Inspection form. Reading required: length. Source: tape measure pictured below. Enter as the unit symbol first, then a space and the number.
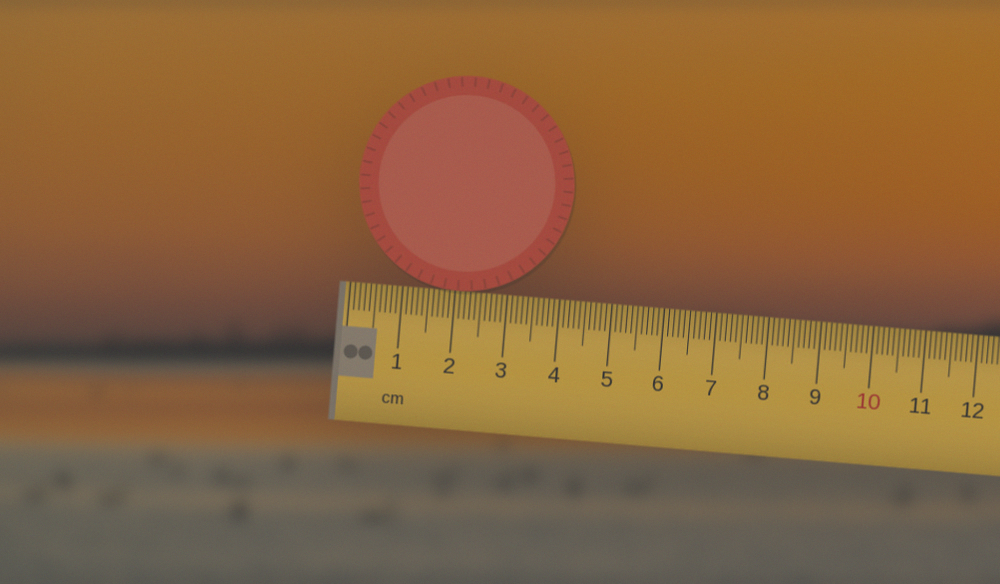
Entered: cm 4.1
